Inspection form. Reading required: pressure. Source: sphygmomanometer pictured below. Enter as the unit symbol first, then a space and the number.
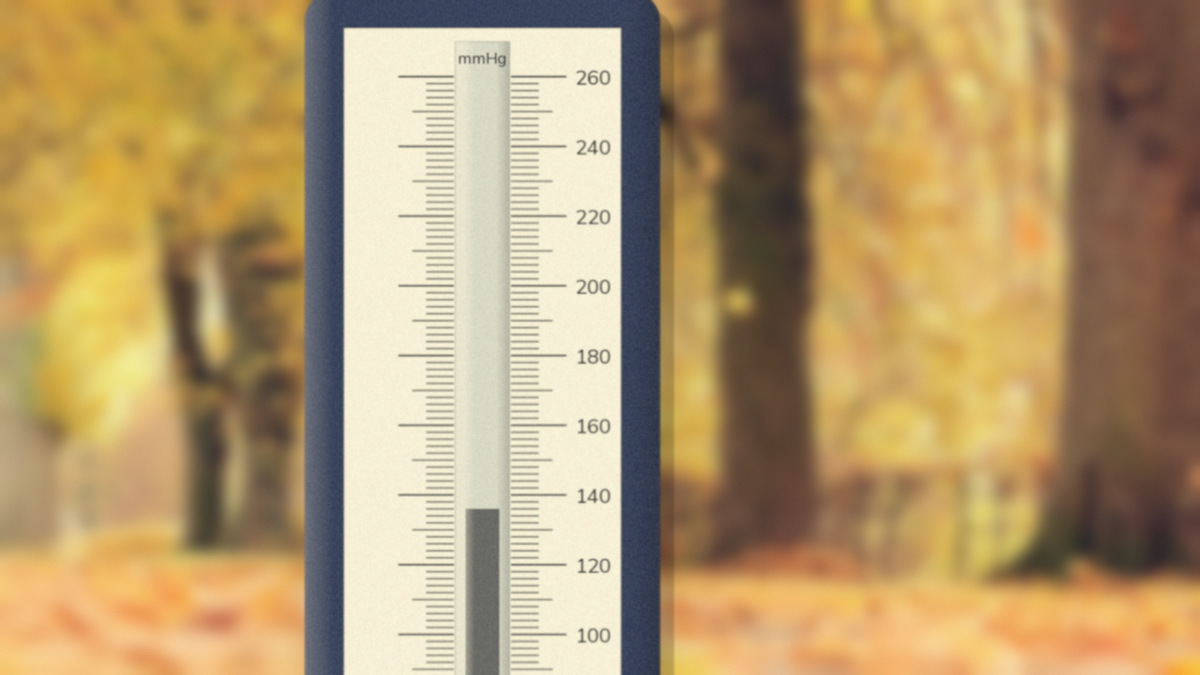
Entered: mmHg 136
